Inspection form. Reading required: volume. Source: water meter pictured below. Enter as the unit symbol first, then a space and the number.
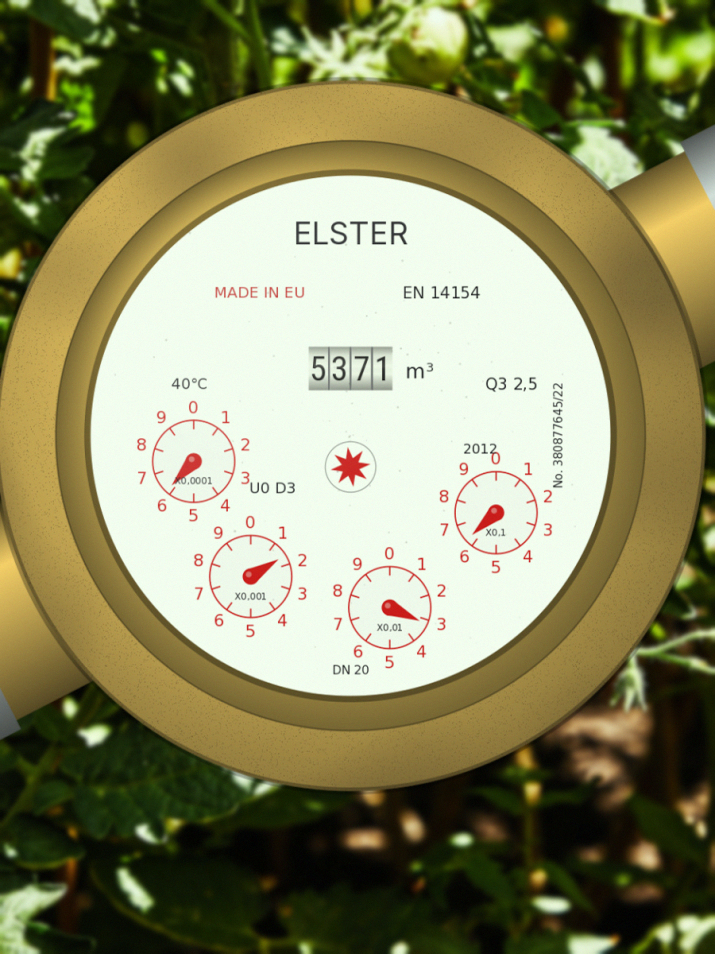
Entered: m³ 5371.6316
